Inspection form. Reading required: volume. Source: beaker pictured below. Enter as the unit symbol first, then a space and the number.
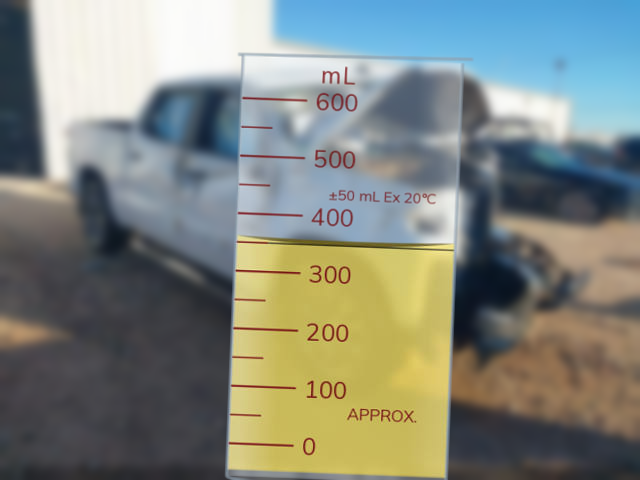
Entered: mL 350
